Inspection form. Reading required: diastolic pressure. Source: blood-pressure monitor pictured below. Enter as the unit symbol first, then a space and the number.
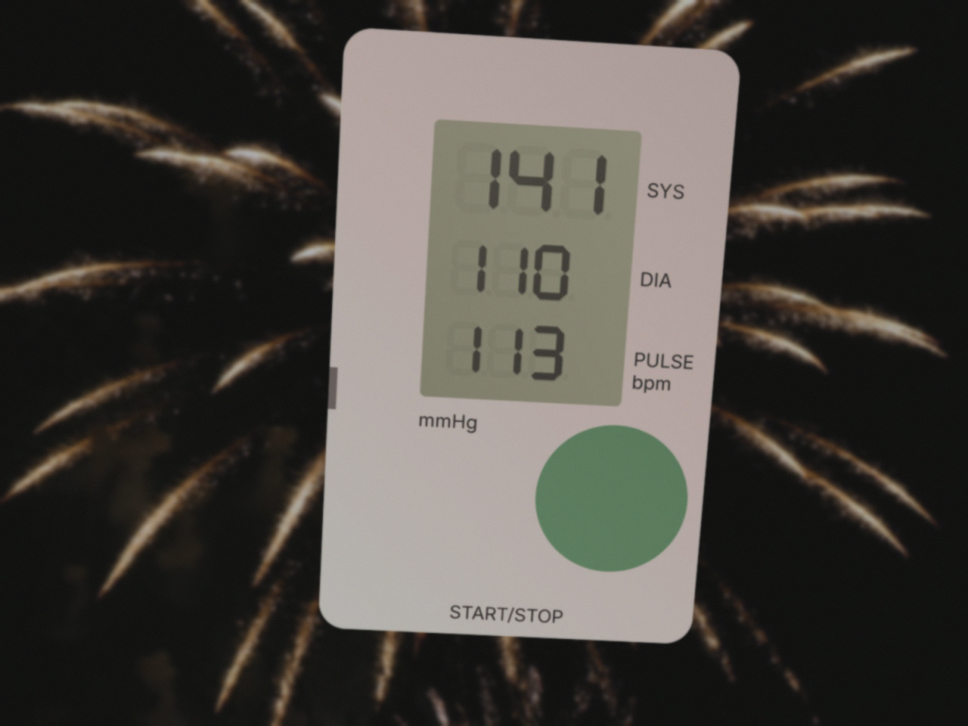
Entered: mmHg 110
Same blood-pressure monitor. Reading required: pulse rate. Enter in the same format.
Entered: bpm 113
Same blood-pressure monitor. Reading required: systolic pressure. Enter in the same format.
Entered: mmHg 141
